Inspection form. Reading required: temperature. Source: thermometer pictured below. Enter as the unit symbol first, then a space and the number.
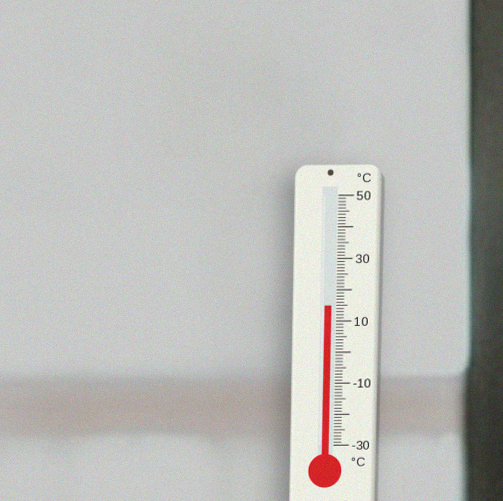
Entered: °C 15
